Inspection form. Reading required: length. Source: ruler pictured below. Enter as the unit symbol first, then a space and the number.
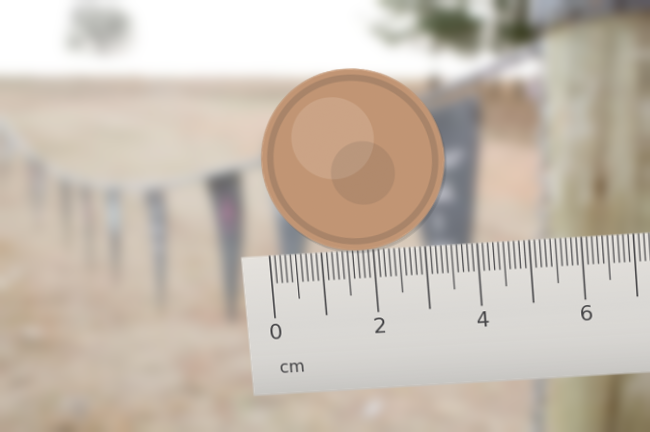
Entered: cm 3.5
